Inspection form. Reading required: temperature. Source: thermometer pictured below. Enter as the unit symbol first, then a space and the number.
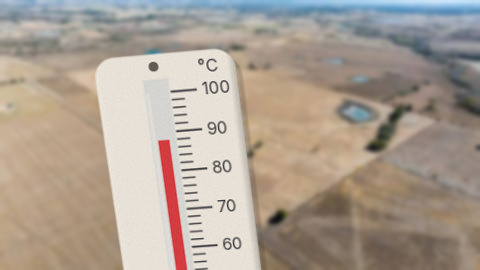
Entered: °C 88
